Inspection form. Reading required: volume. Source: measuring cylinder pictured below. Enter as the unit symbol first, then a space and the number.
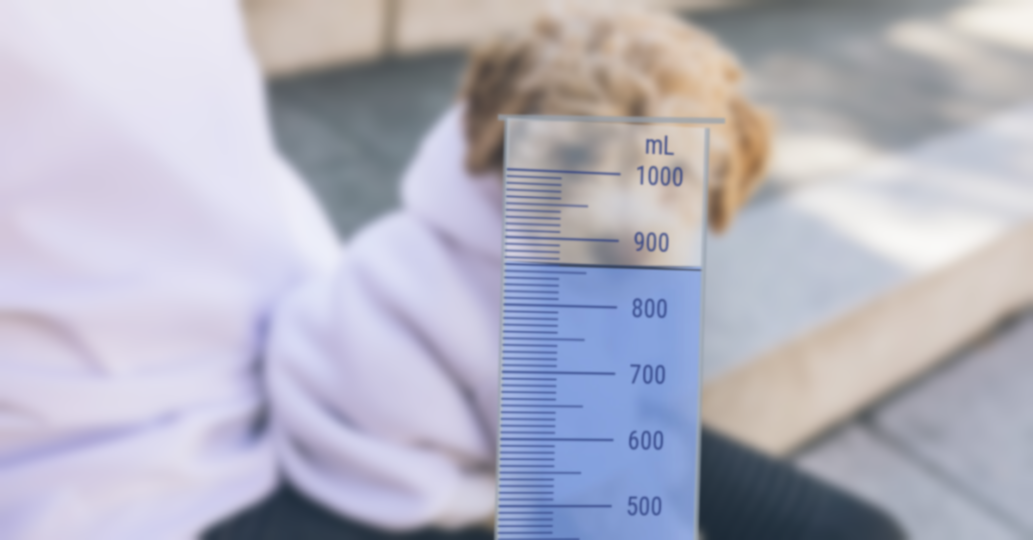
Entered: mL 860
